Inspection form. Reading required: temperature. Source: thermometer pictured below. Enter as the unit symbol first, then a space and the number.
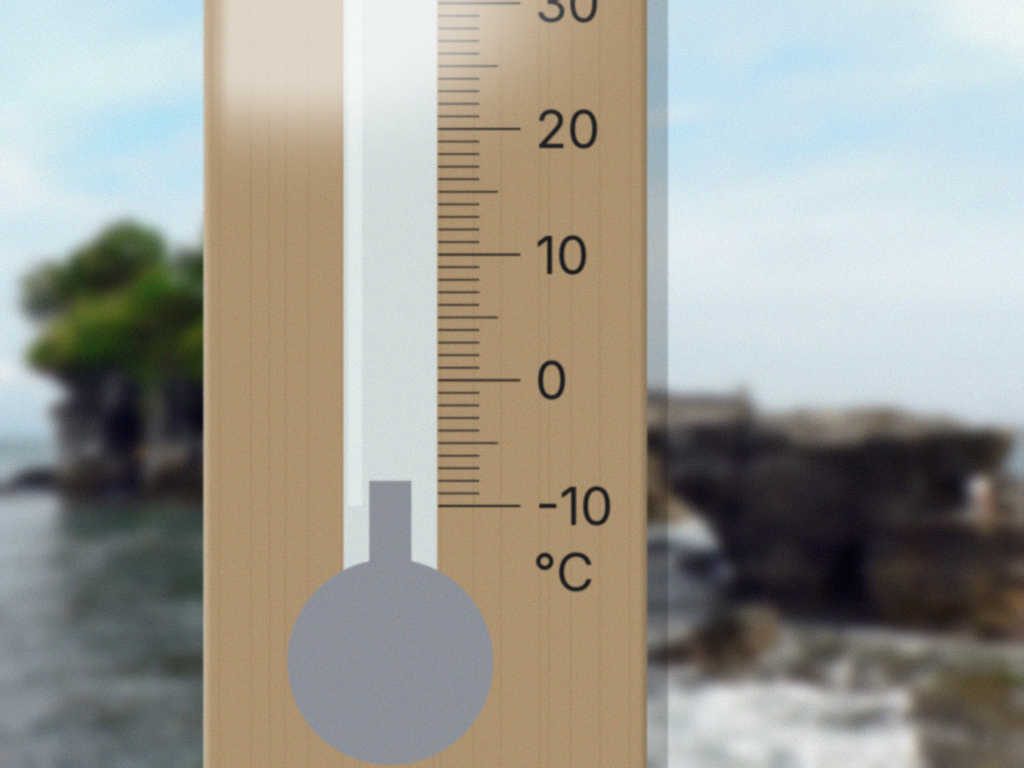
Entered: °C -8
